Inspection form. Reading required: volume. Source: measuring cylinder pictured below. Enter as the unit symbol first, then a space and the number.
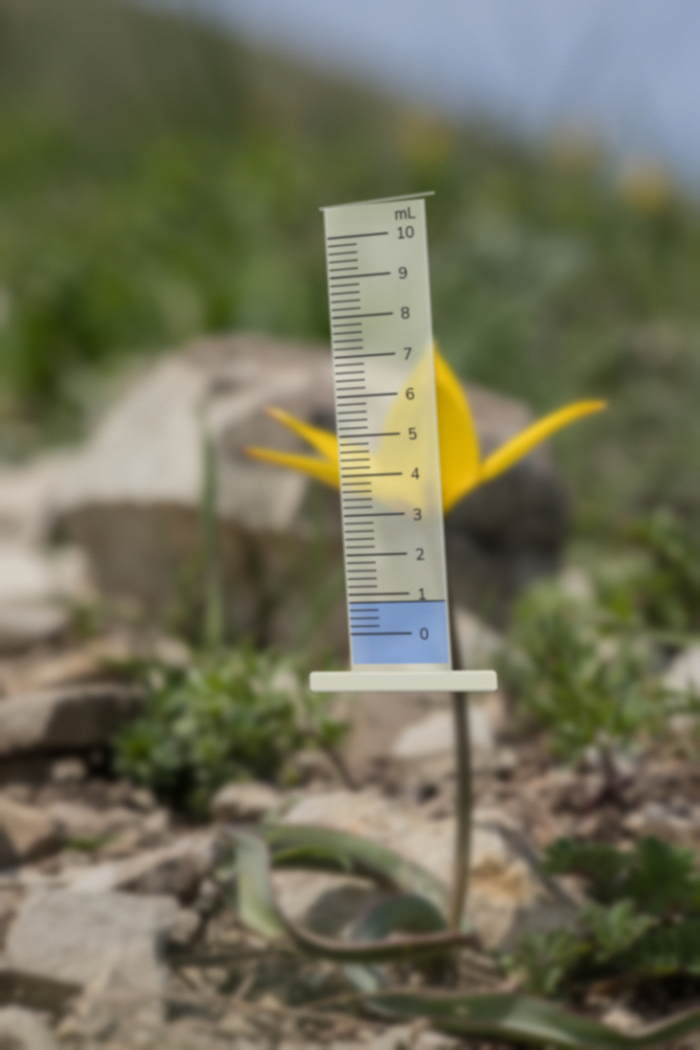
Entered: mL 0.8
